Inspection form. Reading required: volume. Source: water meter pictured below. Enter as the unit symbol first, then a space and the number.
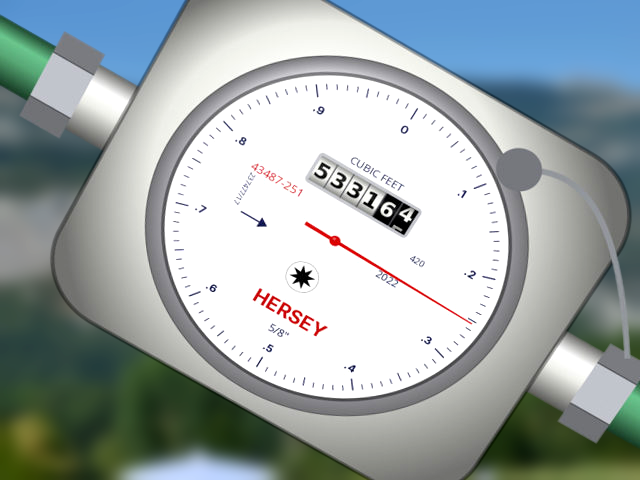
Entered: ft³ 533164.25
